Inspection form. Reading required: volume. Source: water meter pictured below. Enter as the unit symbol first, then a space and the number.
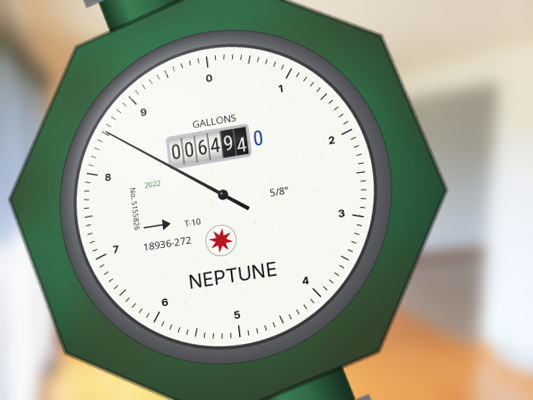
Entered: gal 64938.5
